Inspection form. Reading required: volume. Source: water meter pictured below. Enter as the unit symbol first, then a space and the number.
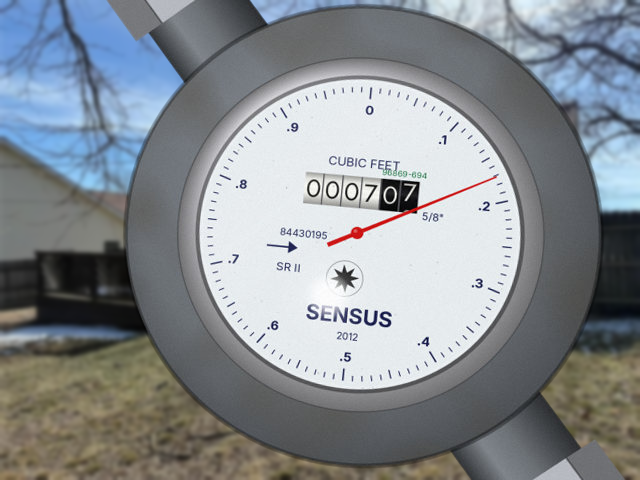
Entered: ft³ 707.17
